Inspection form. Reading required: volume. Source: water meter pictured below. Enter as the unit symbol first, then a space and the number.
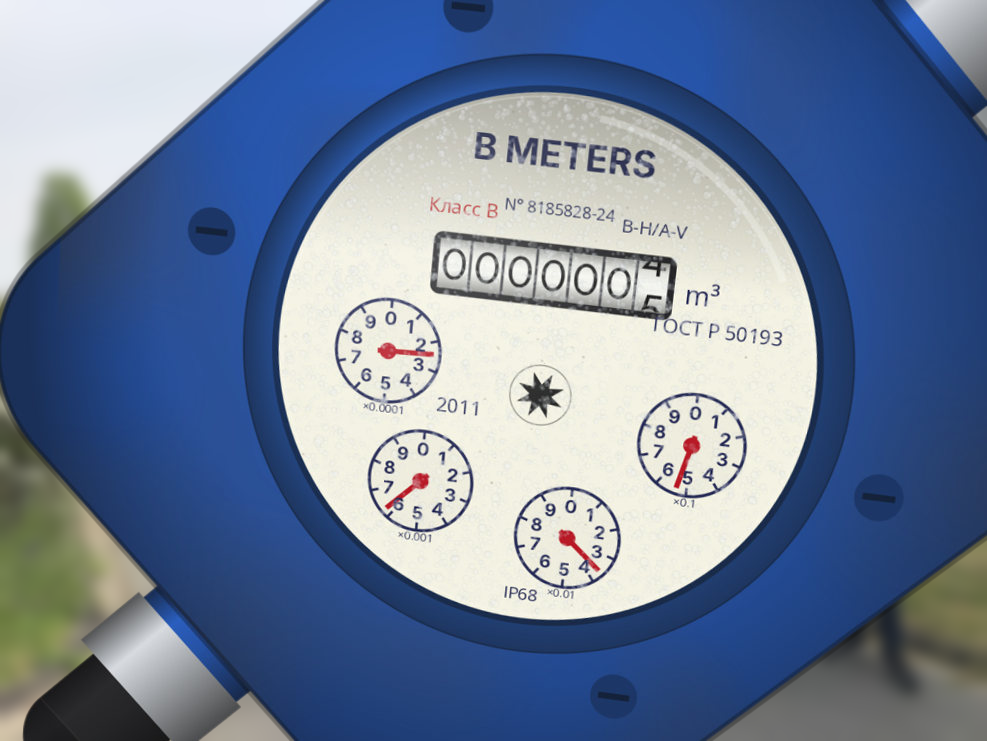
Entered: m³ 4.5362
